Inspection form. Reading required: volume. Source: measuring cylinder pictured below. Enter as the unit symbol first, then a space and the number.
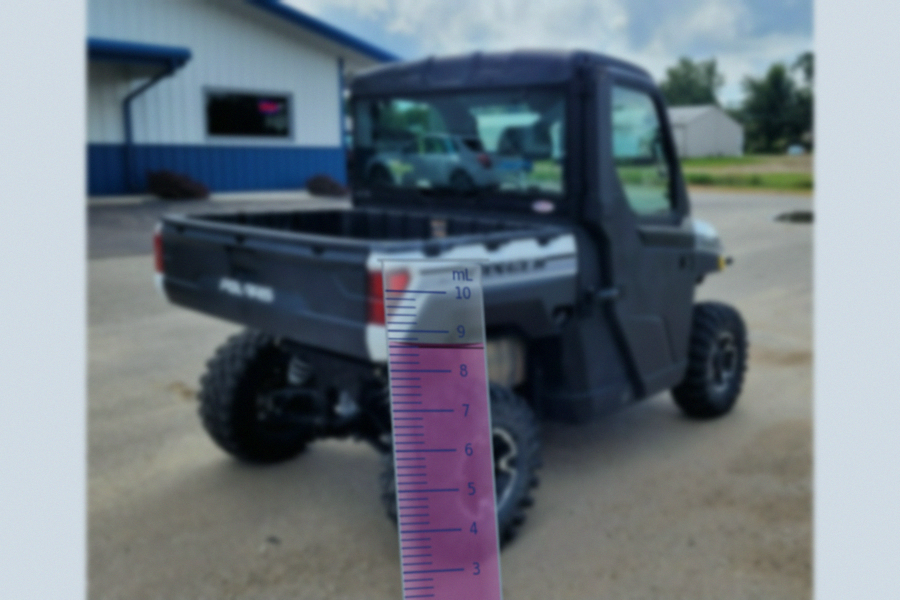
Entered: mL 8.6
